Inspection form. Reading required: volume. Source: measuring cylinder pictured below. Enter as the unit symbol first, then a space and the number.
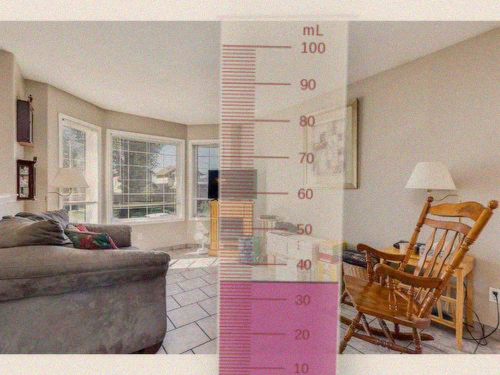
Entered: mL 35
